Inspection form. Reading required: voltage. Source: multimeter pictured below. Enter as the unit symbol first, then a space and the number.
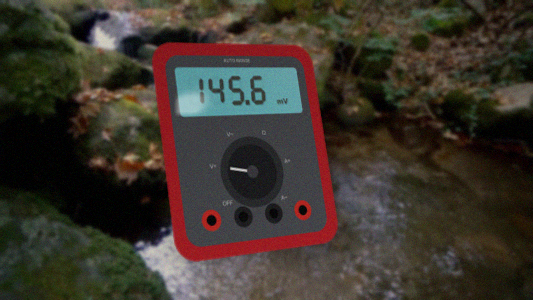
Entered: mV 145.6
